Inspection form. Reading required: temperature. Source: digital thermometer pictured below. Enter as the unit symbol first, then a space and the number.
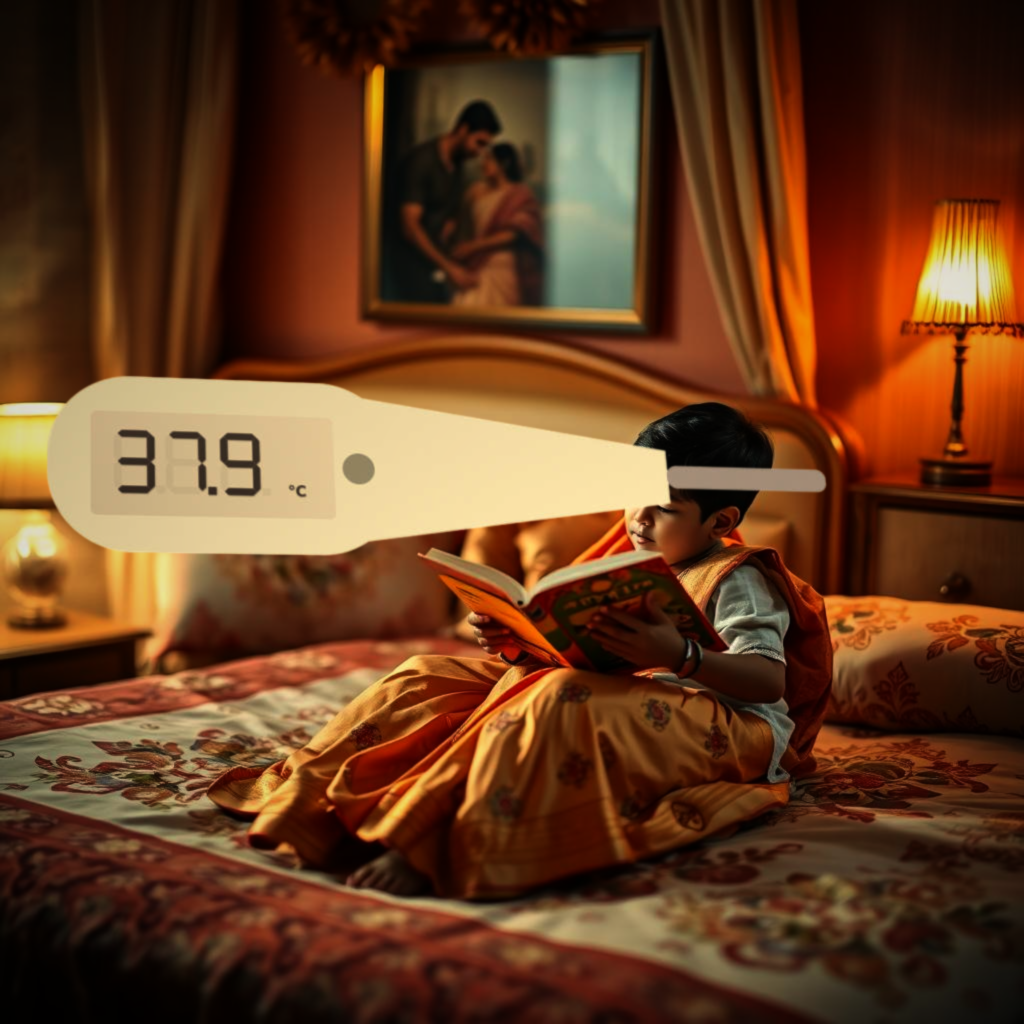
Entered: °C 37.9
